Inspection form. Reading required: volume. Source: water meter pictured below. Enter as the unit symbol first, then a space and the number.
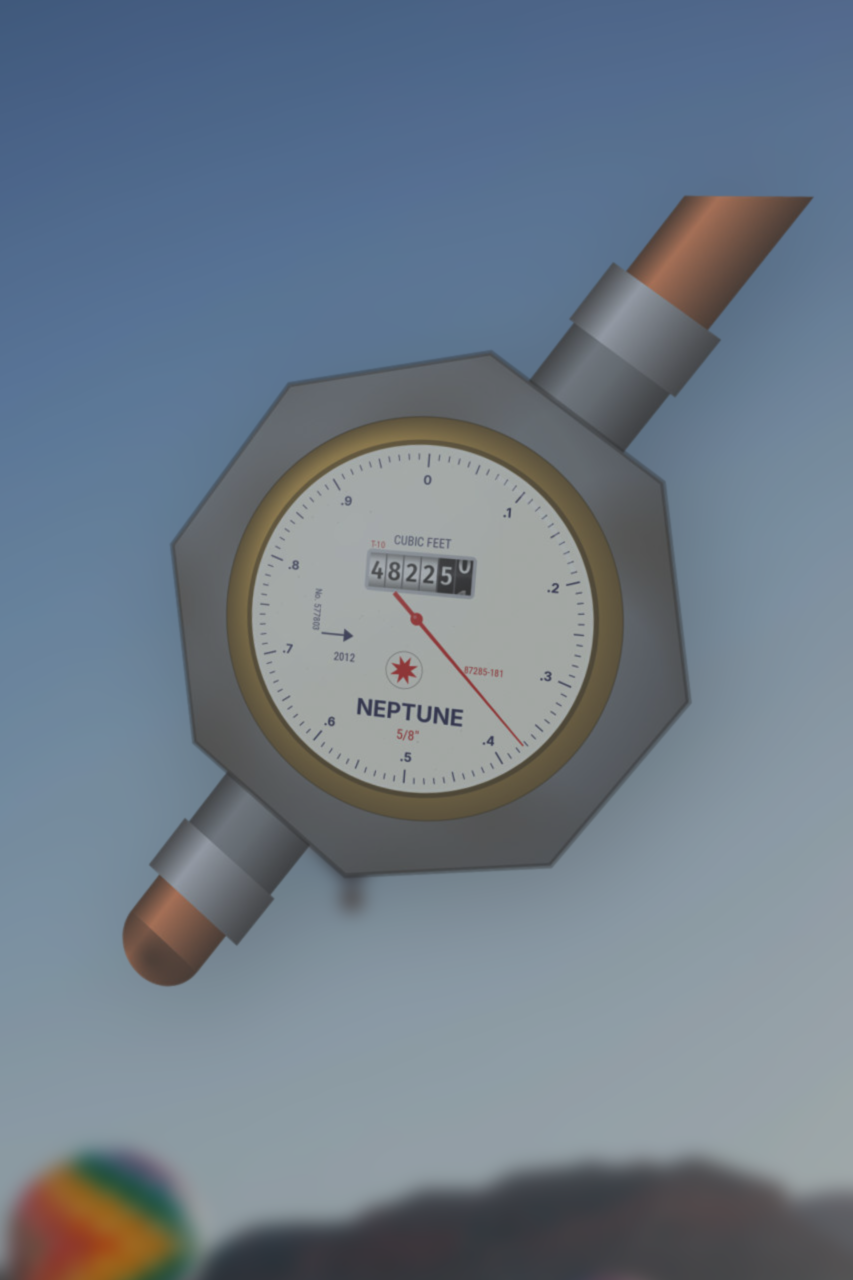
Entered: ft³ 482250.37
